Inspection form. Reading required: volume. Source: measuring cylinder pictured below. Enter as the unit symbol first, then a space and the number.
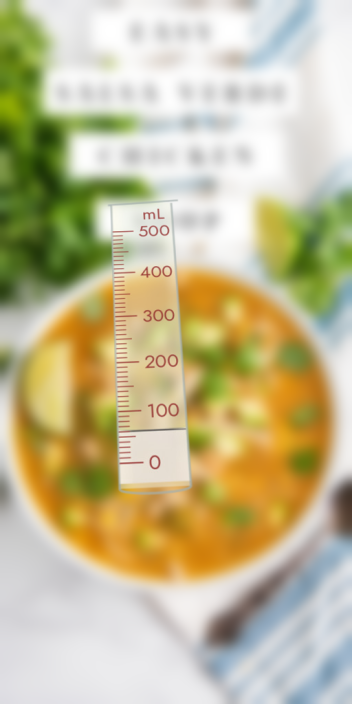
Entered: mL 60
